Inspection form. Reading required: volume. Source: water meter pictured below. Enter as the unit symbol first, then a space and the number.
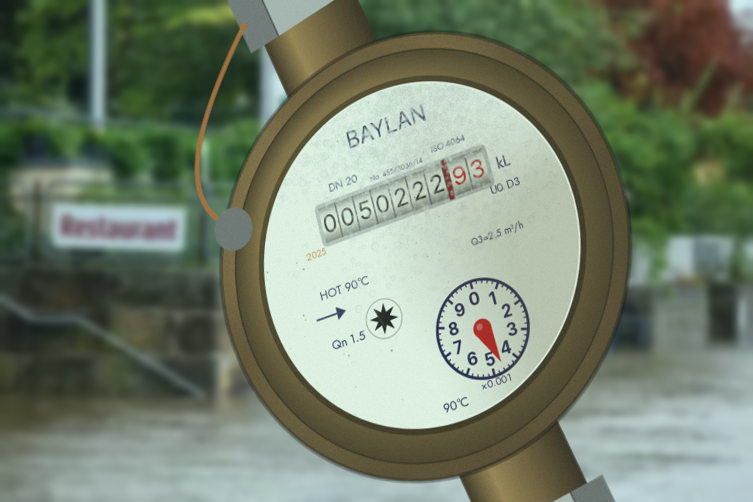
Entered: kL 50222.934
